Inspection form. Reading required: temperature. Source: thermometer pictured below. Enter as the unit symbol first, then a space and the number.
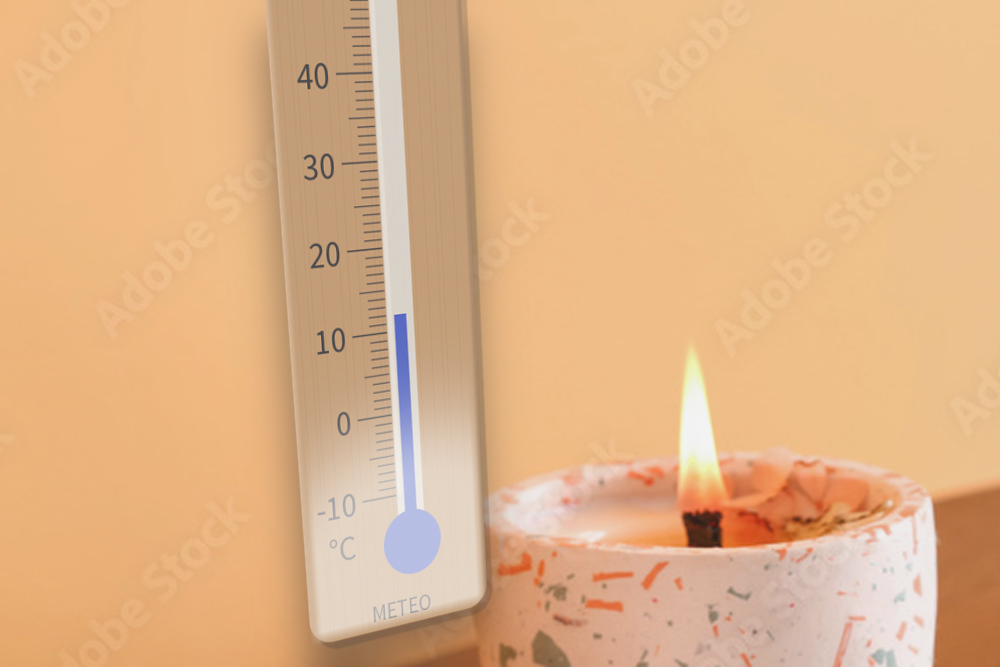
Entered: °C 12
